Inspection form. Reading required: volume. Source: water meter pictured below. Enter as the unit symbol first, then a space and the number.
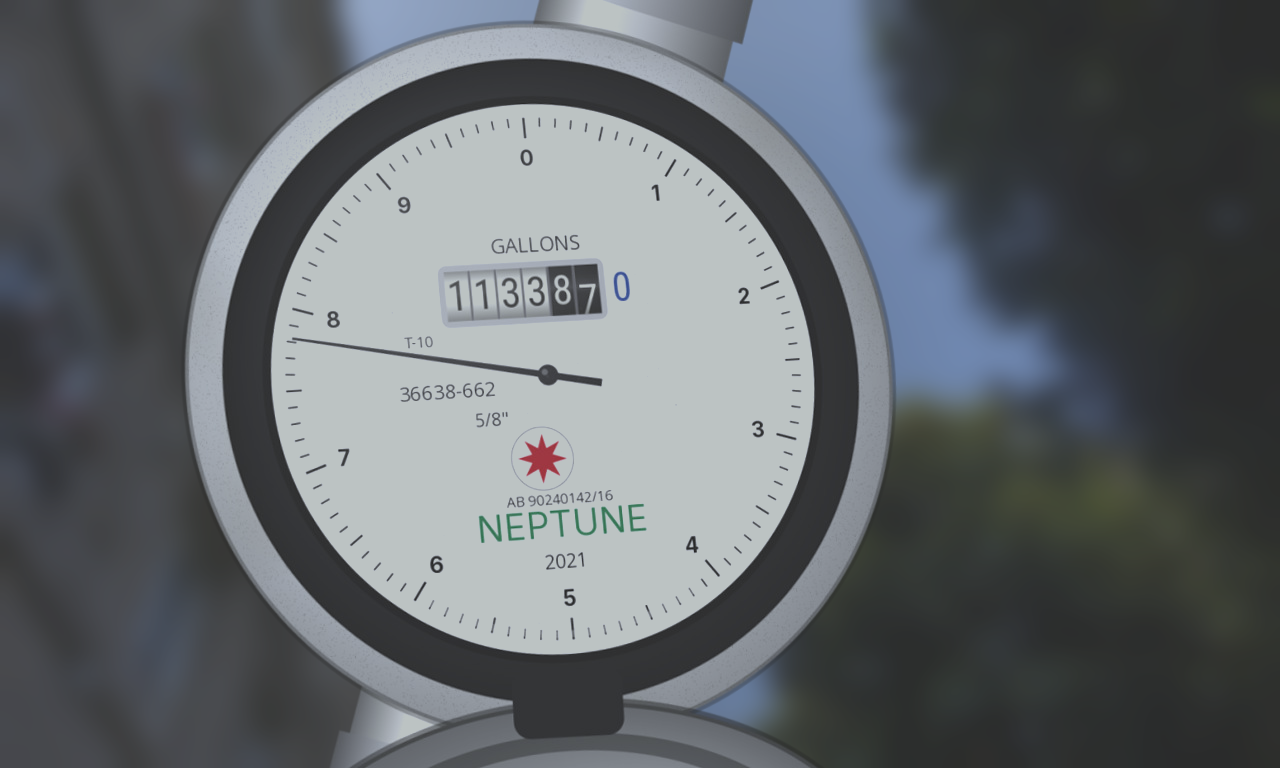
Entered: gal 1133867.8
